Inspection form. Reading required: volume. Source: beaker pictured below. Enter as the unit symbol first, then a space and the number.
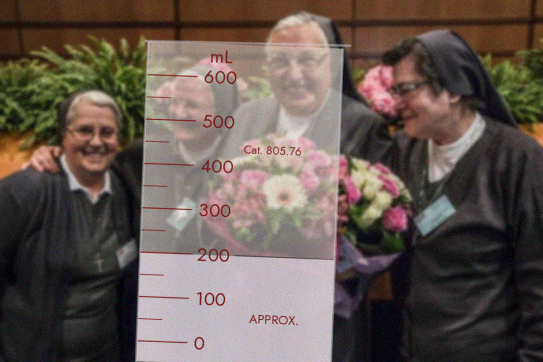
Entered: mL 200
